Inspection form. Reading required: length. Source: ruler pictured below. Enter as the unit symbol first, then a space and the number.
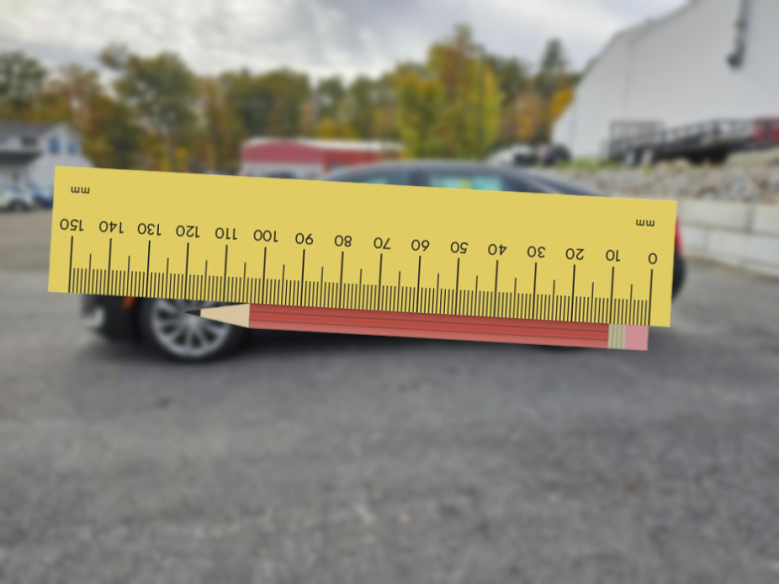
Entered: mm 120
